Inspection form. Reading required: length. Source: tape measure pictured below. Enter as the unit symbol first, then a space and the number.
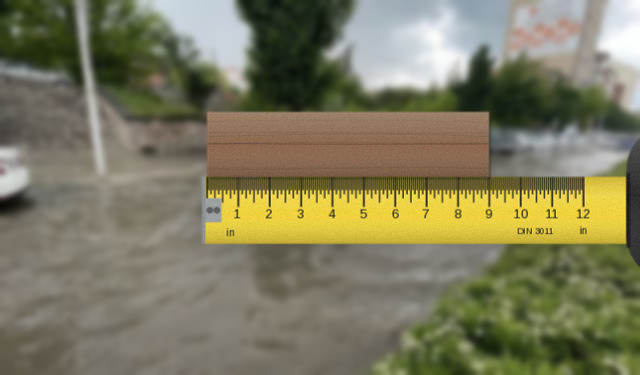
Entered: in 9
